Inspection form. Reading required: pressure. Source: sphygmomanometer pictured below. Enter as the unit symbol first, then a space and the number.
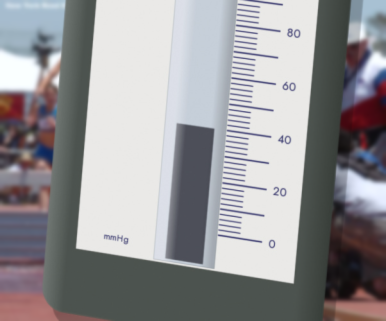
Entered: mmHg 40
